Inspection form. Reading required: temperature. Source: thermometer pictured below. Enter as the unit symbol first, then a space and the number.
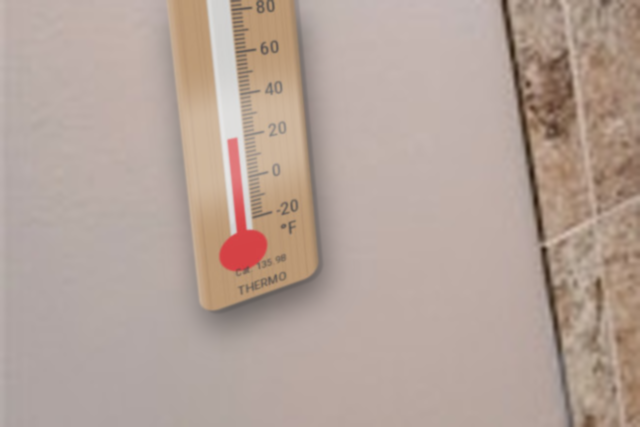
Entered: °F 20
